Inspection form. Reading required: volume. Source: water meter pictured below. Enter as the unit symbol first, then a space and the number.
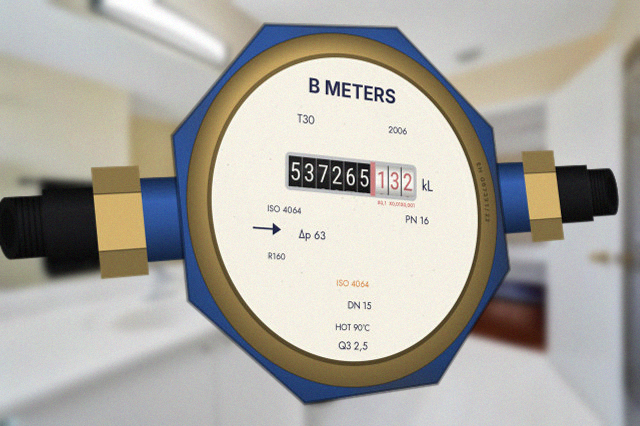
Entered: kL 537265.132
